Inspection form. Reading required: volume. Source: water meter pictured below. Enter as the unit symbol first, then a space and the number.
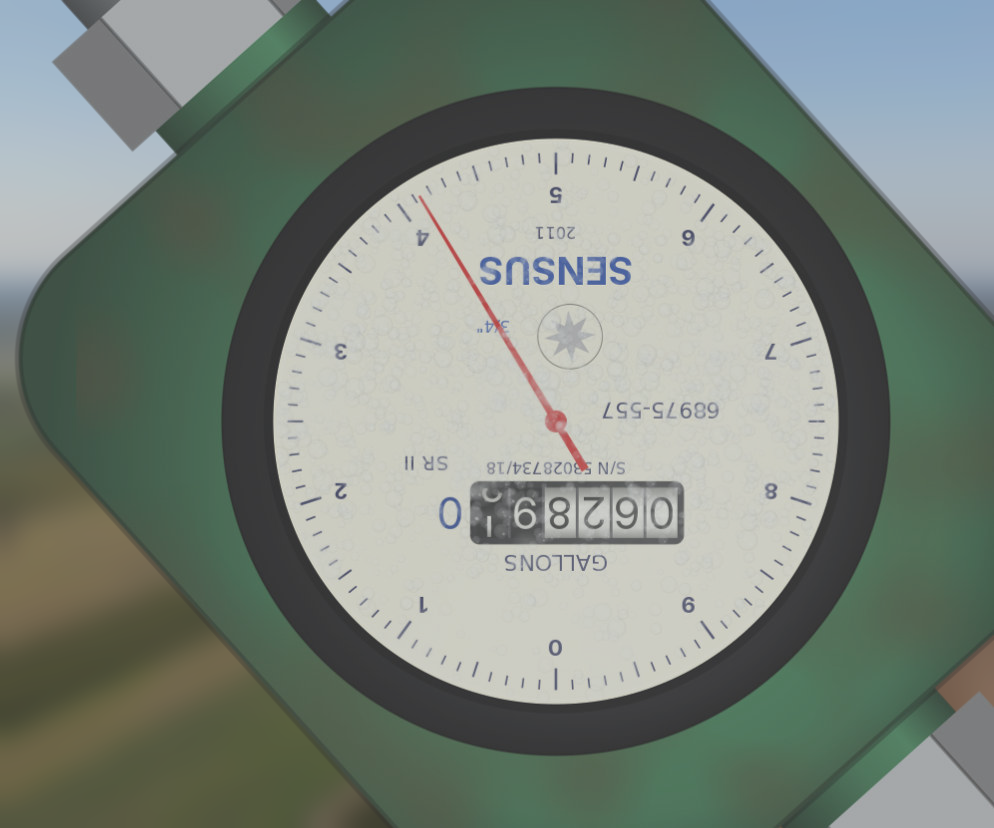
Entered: gal 628914.1
